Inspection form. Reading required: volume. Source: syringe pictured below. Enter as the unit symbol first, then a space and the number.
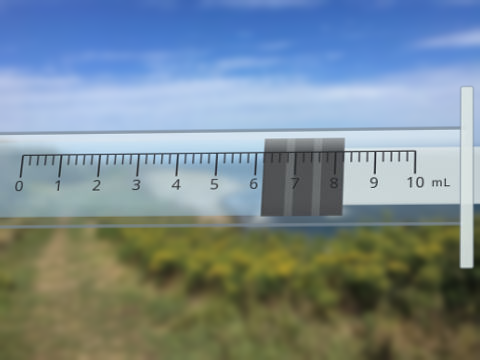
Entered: mL 6.2
